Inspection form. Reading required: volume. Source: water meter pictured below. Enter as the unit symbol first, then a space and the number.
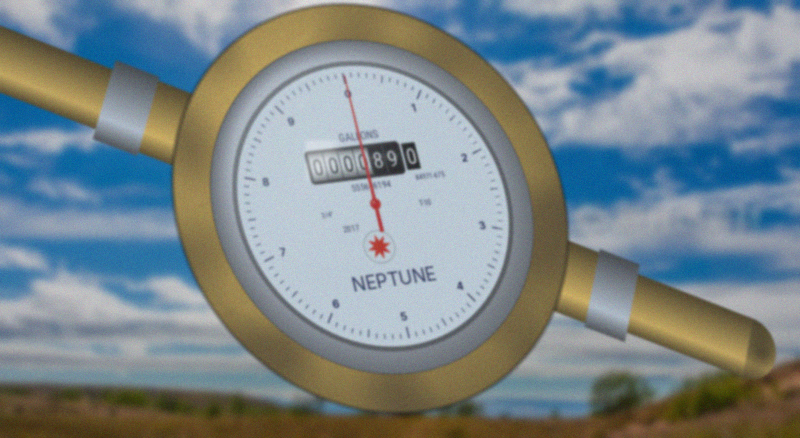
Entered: gal 890.0
